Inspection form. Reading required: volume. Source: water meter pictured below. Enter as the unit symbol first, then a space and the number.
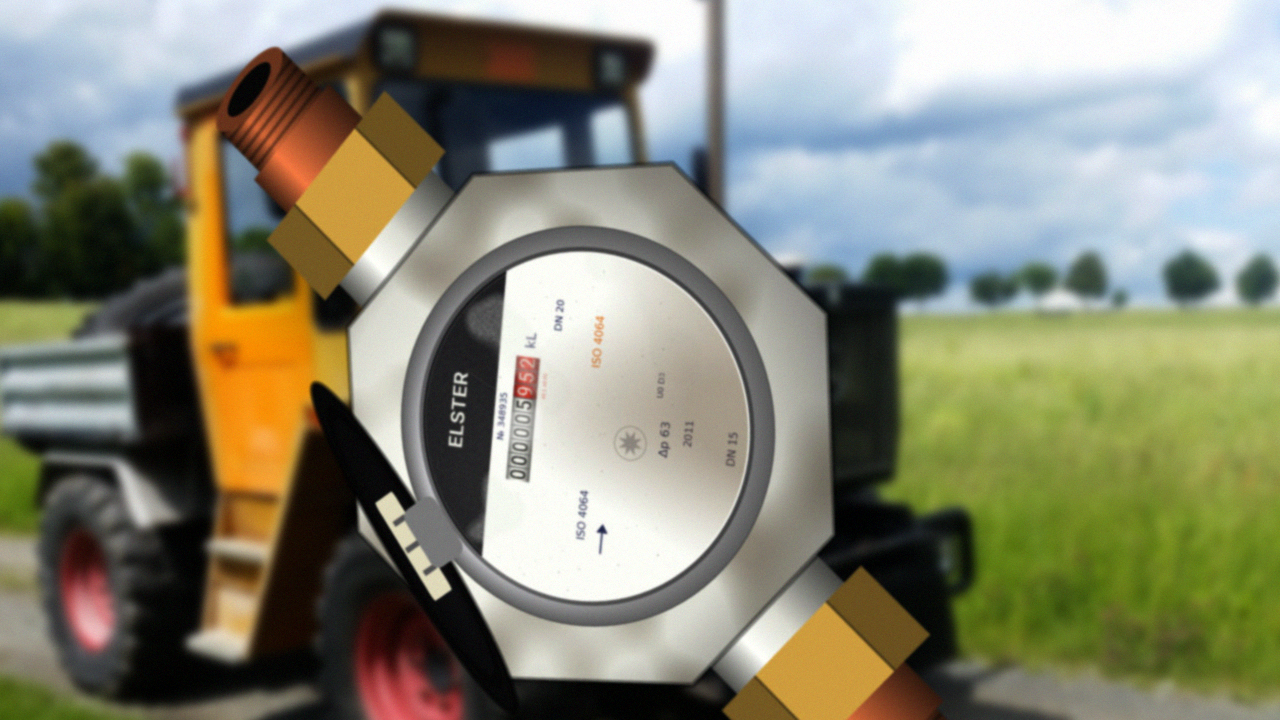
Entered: kL 5.952
